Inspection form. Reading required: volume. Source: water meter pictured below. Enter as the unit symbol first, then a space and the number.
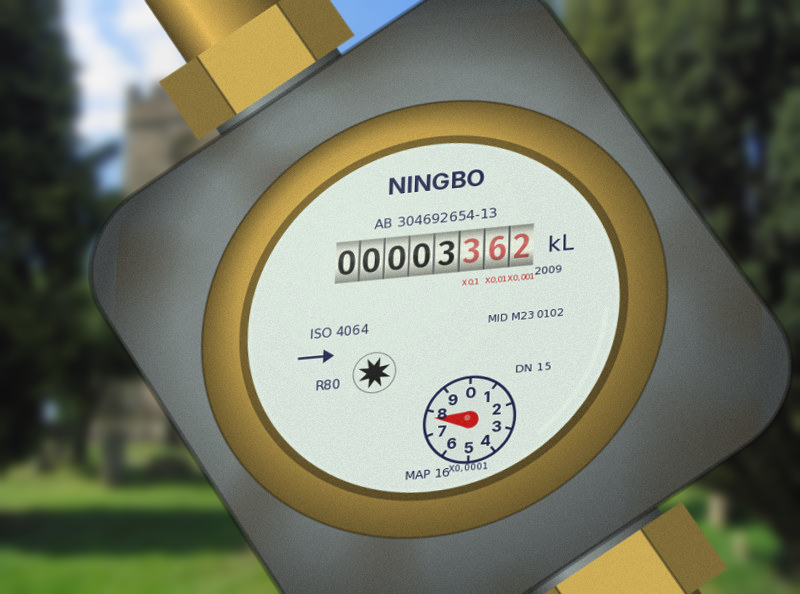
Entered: kL 3.3627
